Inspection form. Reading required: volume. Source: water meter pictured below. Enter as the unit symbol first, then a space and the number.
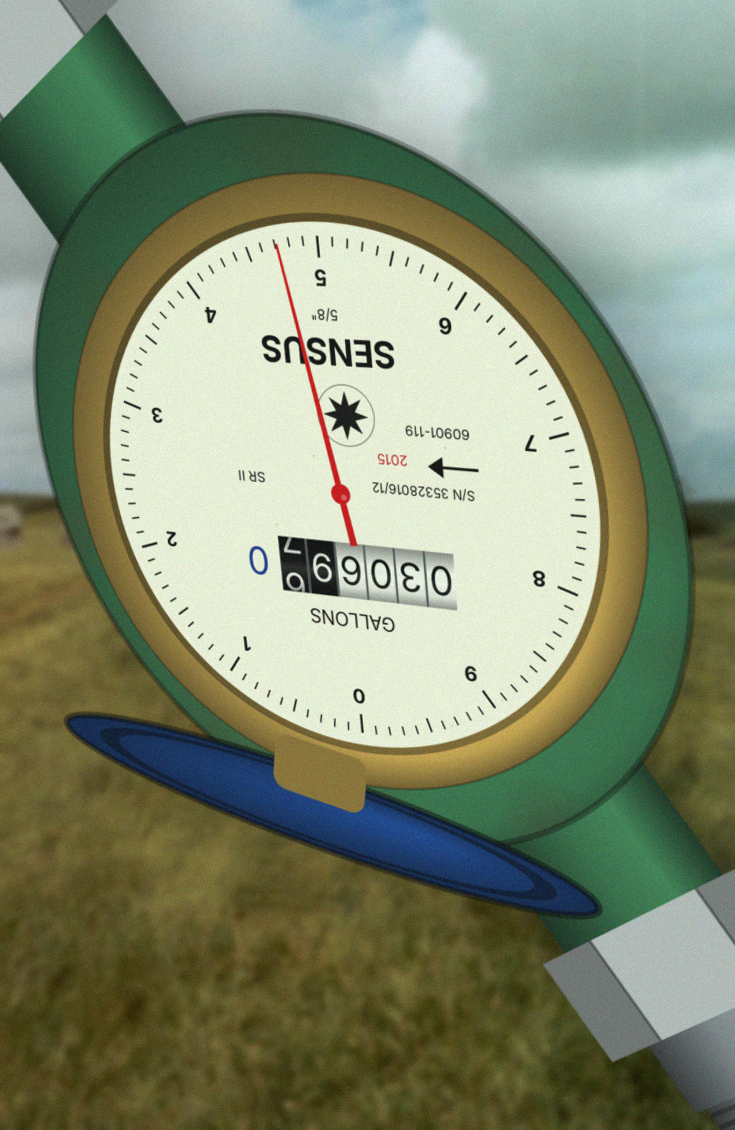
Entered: gal 306964.7
